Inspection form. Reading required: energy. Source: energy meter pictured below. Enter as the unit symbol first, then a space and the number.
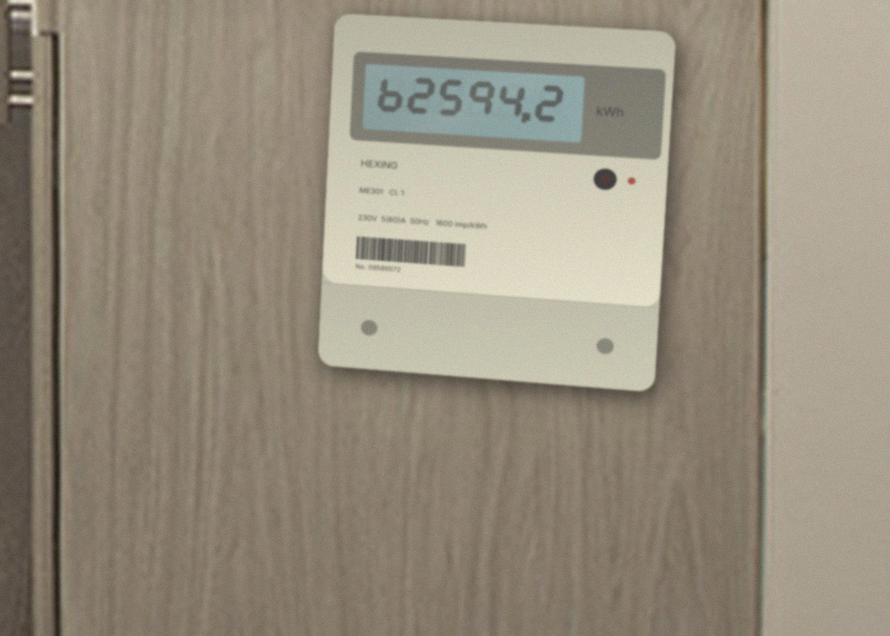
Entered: kWh 62594.2
